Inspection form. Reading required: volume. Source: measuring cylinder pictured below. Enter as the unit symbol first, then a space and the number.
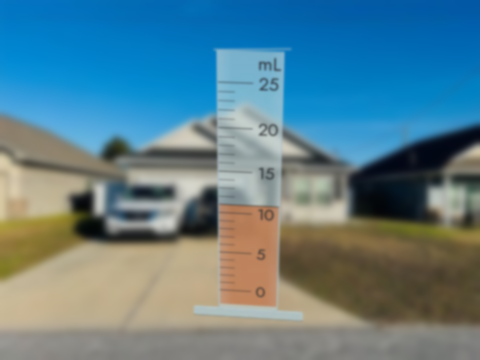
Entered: mL 11
